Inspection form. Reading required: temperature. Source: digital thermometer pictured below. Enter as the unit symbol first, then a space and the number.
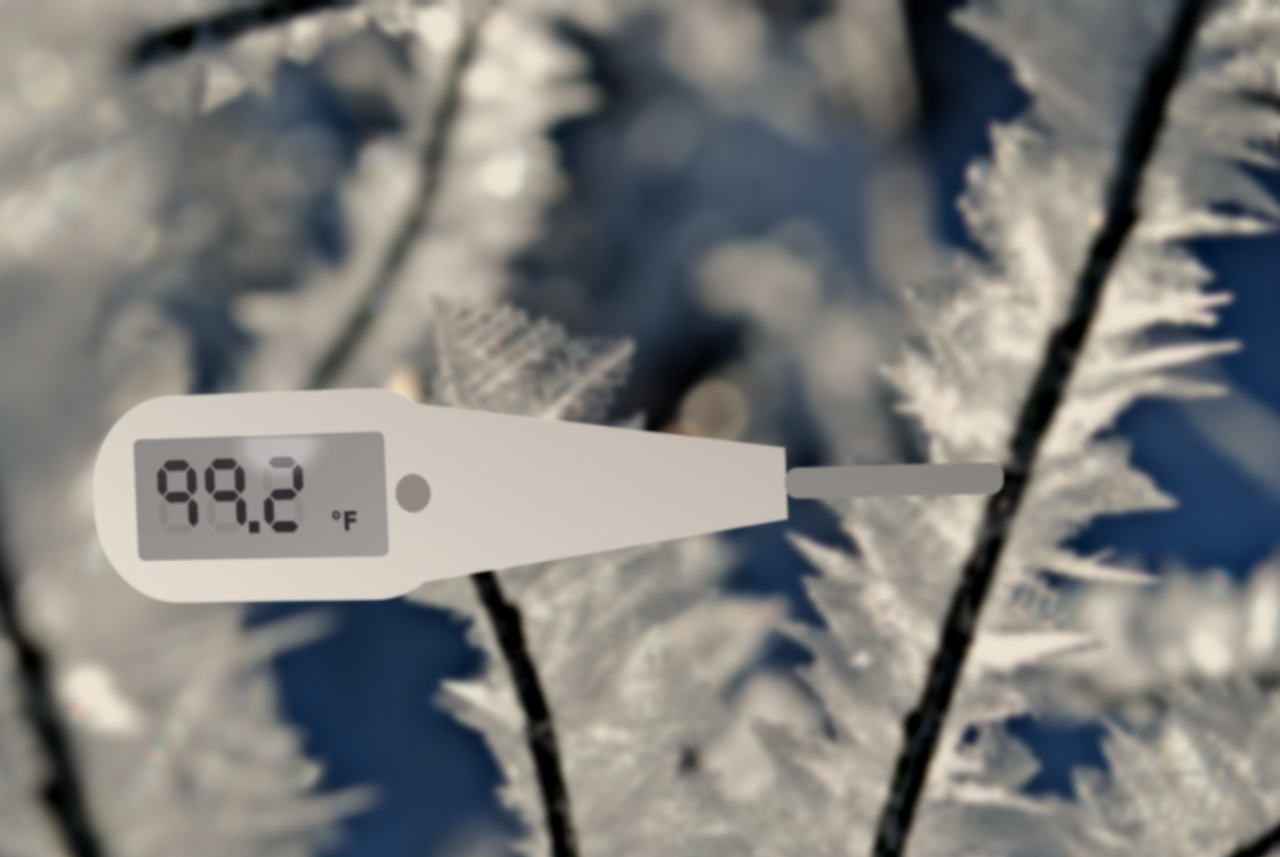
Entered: °F 99.2
